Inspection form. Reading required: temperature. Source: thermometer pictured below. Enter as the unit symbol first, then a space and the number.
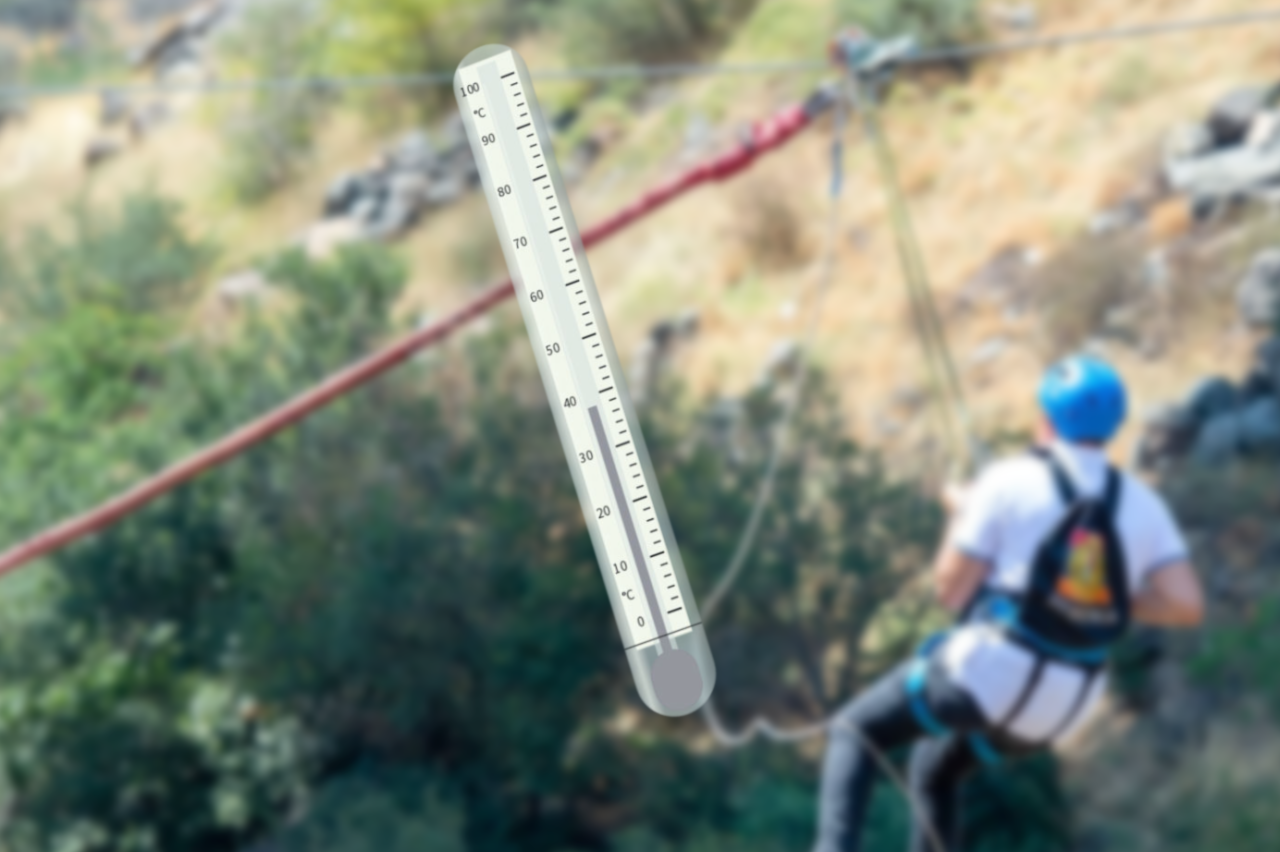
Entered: °C 38
